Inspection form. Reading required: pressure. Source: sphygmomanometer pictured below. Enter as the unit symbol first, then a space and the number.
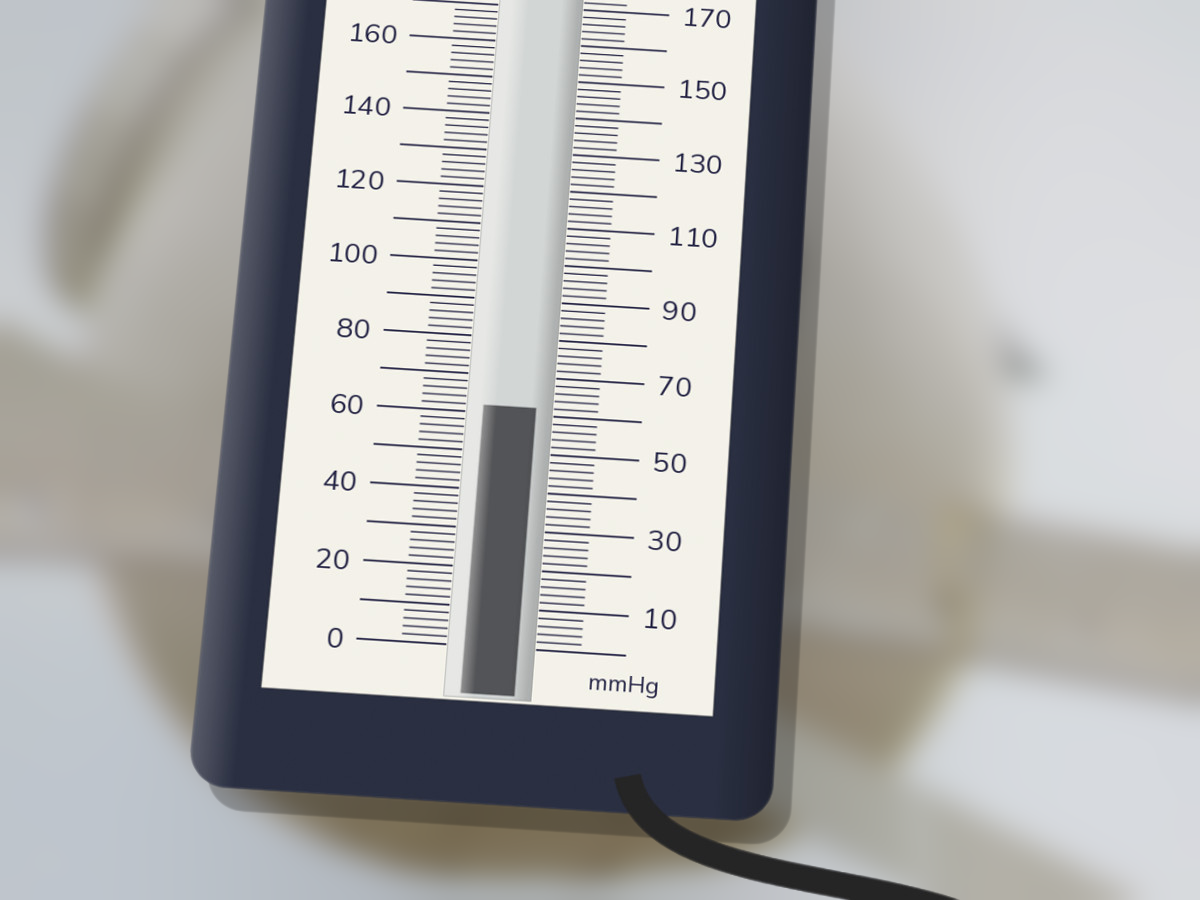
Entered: mmHg 62
